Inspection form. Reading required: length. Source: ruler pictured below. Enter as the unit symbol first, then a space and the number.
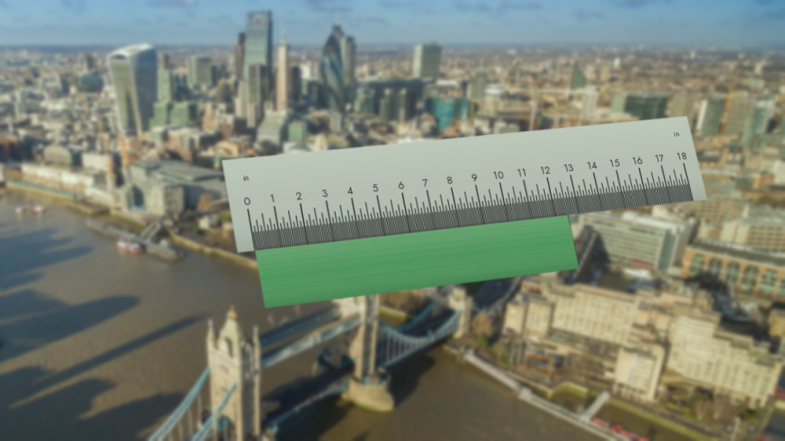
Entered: in 12.5
